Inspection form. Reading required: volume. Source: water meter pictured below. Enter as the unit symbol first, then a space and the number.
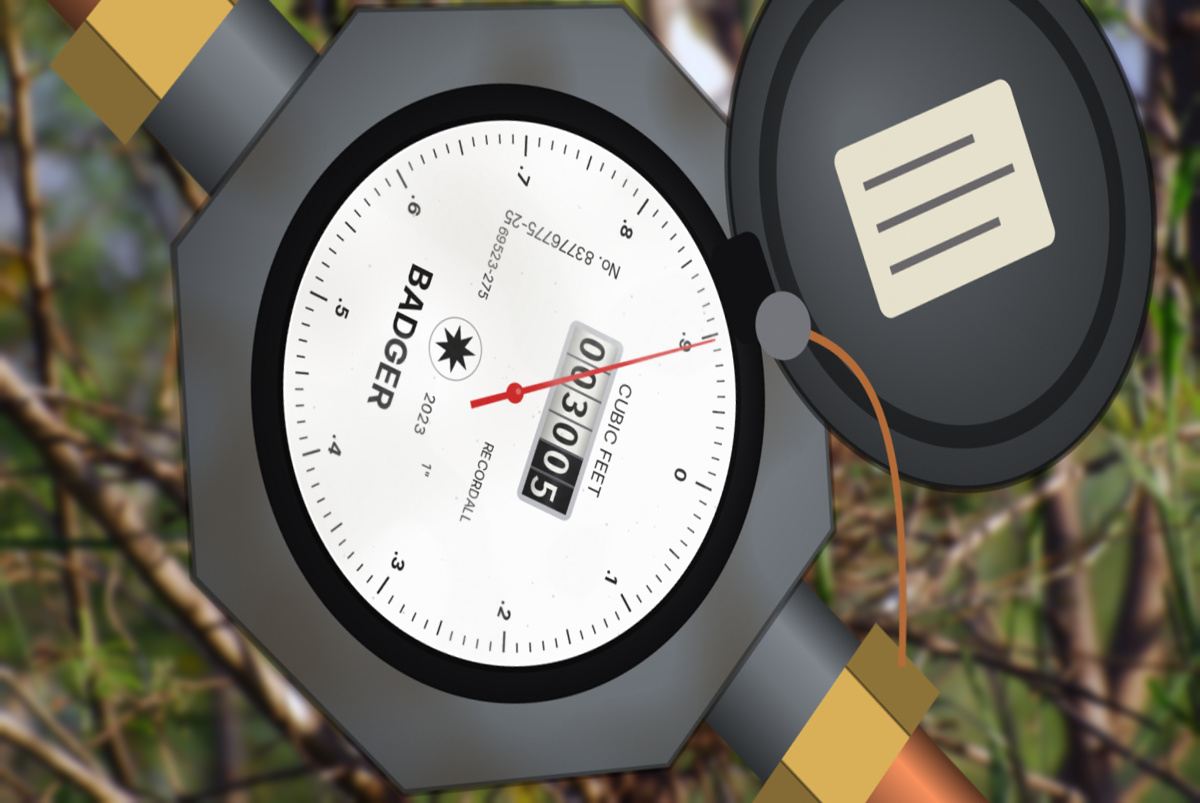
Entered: ft³ 3004.90
